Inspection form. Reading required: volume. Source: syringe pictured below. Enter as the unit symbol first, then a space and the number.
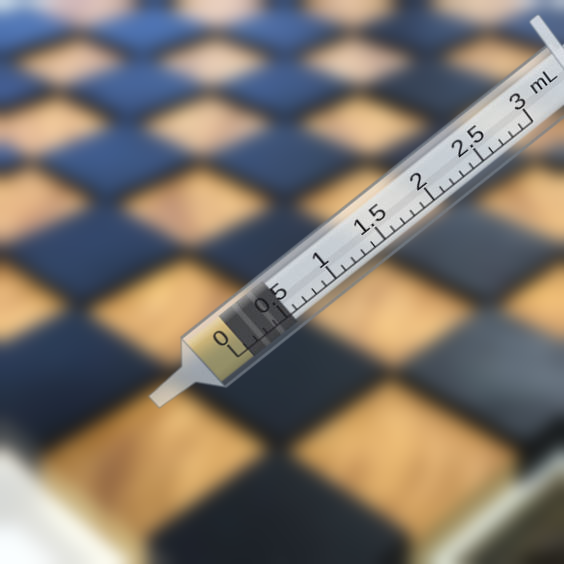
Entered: mL 0.1
